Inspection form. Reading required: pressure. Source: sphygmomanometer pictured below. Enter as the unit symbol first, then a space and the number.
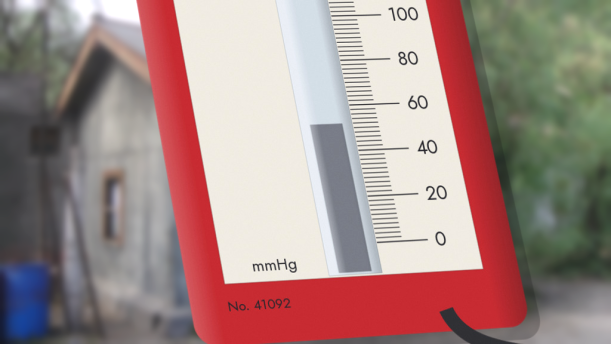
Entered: mmHg 52
